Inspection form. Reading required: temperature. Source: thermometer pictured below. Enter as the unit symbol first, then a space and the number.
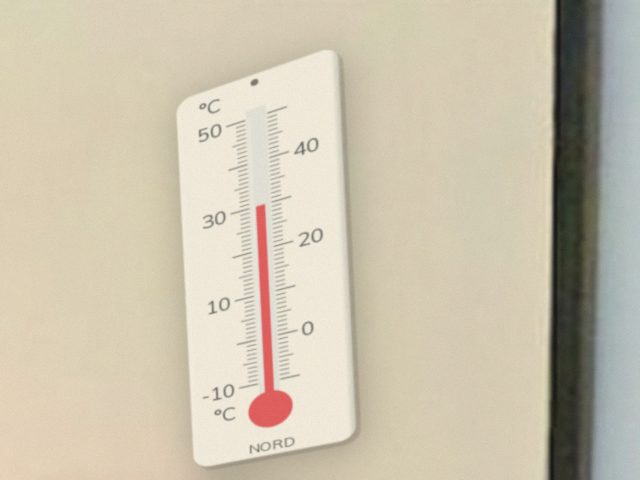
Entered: °C 30
